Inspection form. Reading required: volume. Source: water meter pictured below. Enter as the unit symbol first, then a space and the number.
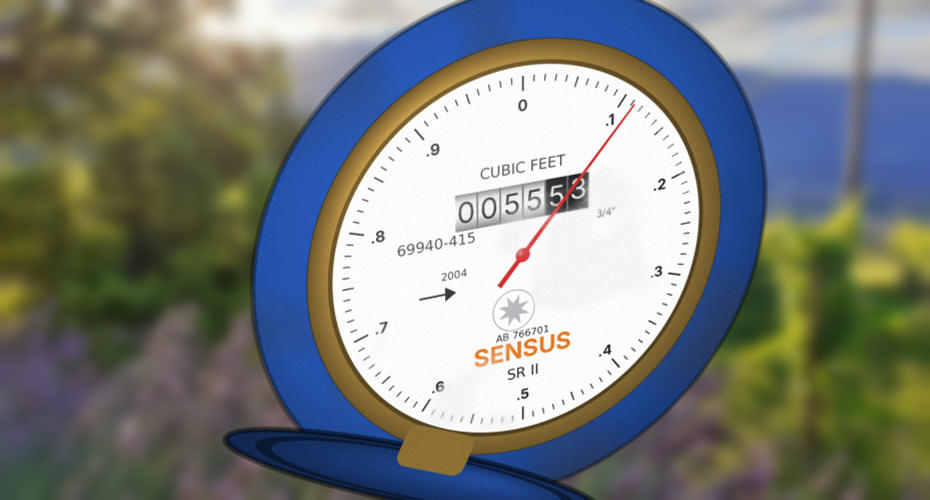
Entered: ft³ 5553.11
